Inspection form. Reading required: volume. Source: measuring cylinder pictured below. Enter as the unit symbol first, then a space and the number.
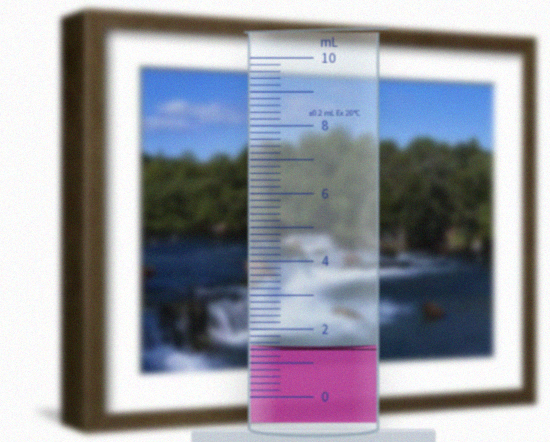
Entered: mL 1.4
